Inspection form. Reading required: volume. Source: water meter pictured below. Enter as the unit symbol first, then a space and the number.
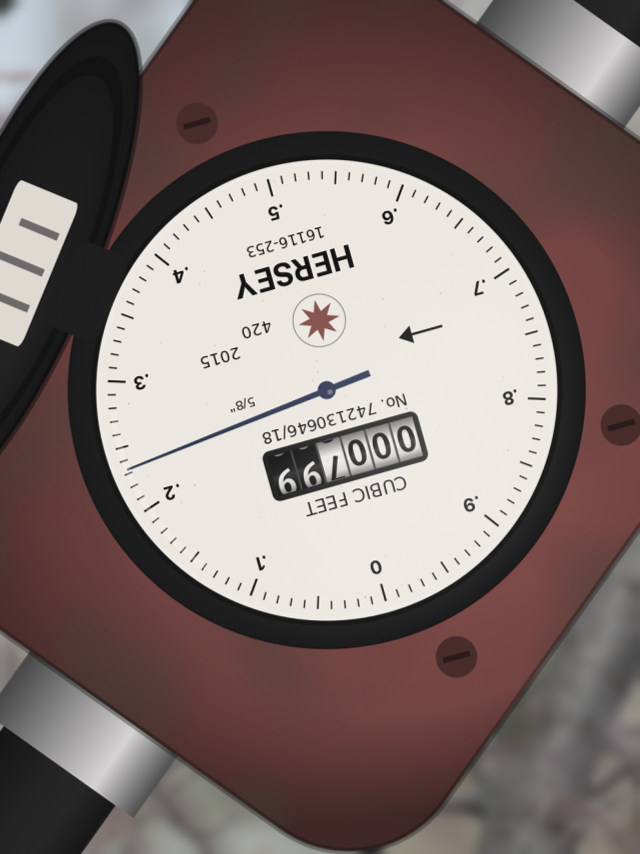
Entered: ft³ 799.23
